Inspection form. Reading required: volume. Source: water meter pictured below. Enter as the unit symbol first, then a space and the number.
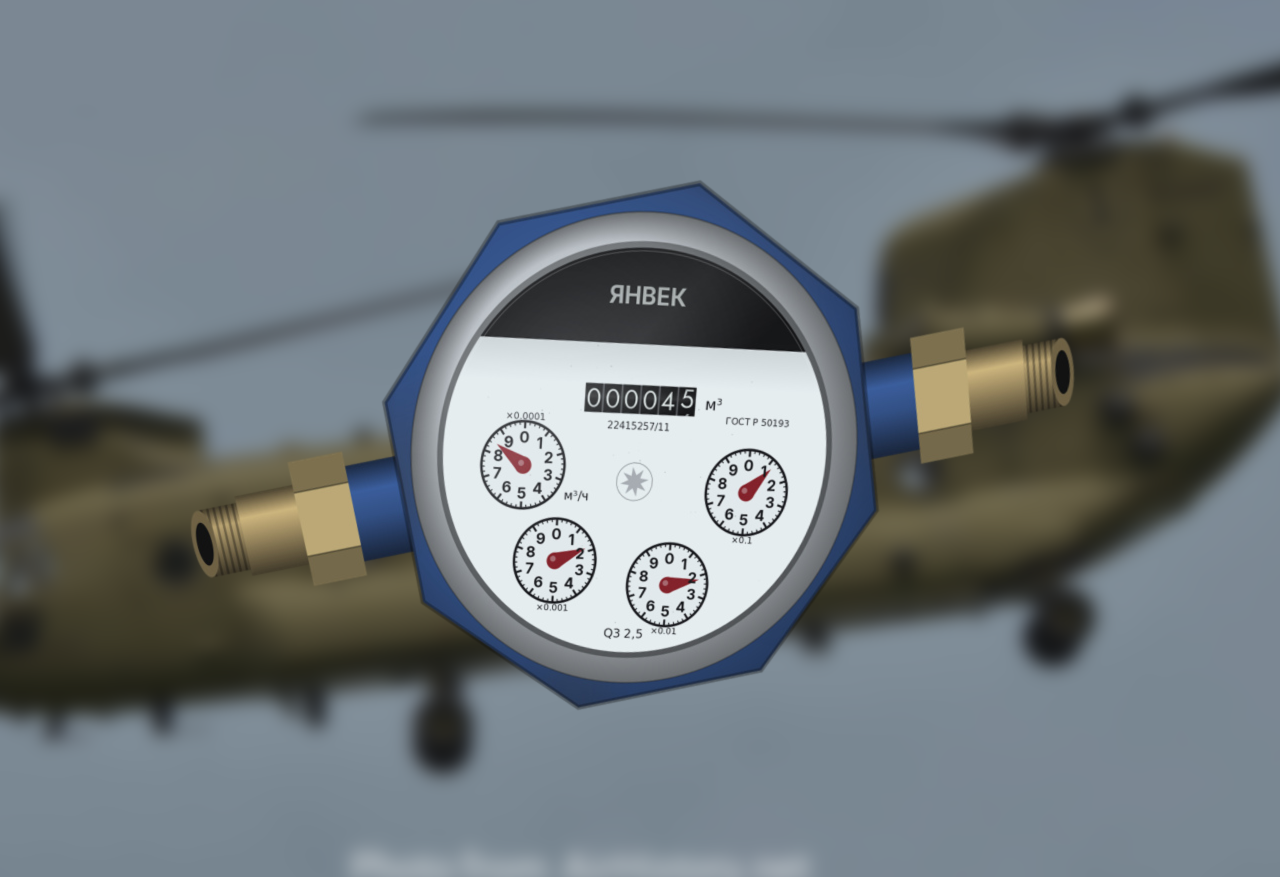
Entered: m³ 45.1218
